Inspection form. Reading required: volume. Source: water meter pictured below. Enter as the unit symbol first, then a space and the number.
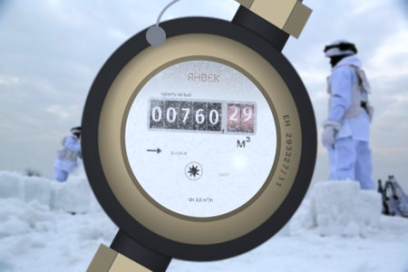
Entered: m³ 760.29
